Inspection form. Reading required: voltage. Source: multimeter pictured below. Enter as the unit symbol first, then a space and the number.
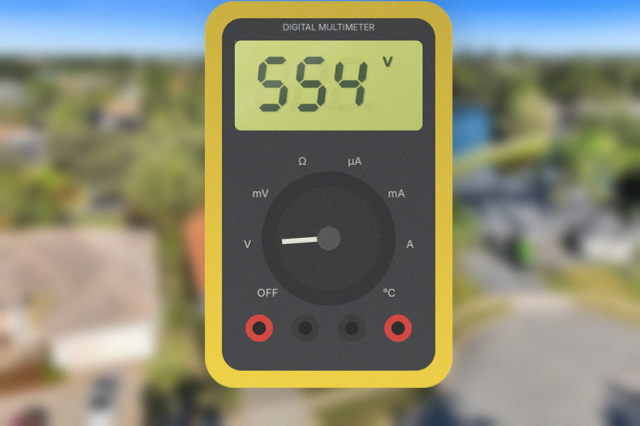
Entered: V 554
